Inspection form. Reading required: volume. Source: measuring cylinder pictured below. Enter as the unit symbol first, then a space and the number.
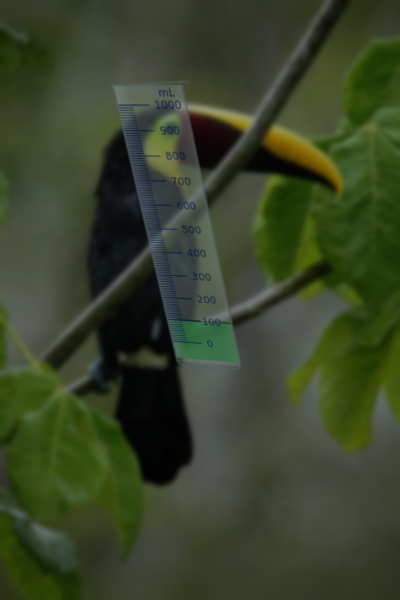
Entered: mL 100
